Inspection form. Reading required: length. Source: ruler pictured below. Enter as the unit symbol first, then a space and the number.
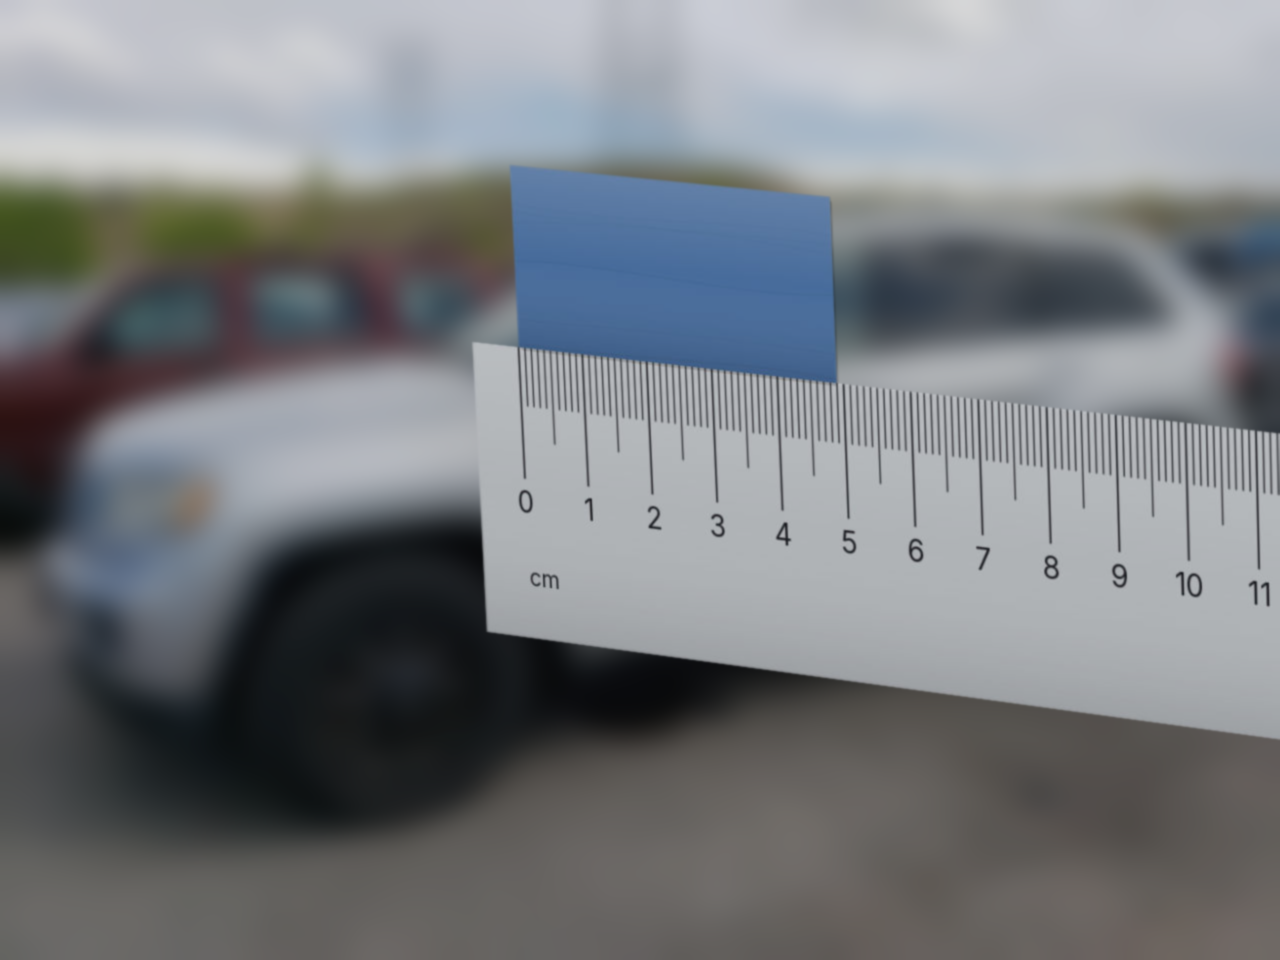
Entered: cm 4.9
